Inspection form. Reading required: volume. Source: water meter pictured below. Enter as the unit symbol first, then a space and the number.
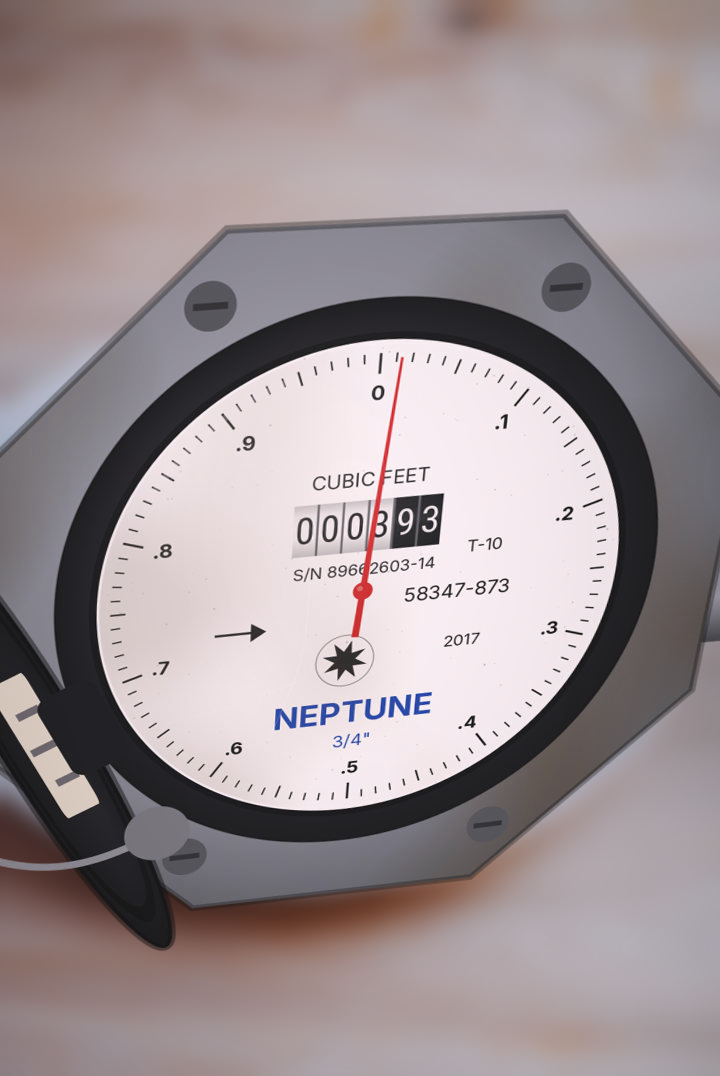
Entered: ft³ 393.01
